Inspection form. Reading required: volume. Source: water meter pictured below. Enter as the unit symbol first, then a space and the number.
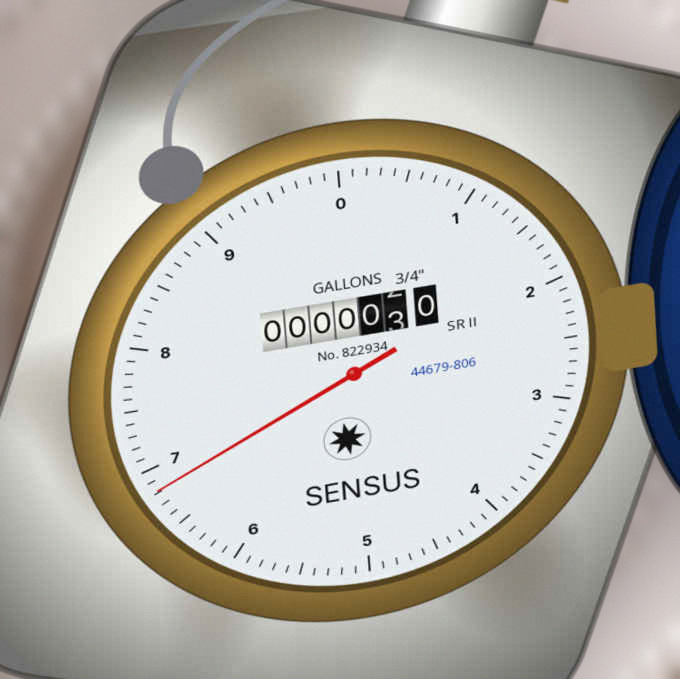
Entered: gal 26.8
